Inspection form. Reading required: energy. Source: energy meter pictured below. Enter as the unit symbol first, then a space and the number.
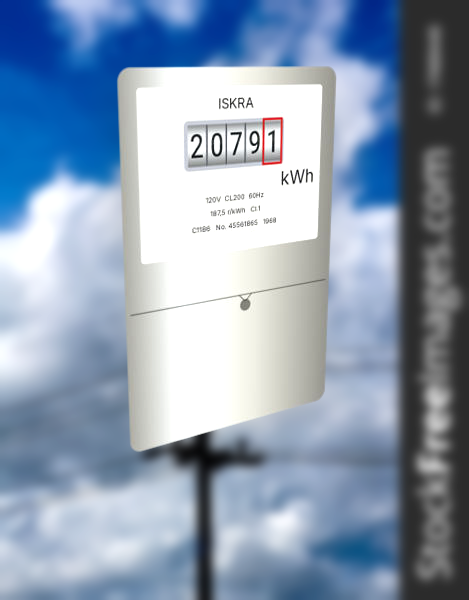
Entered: kWh 2079.1
